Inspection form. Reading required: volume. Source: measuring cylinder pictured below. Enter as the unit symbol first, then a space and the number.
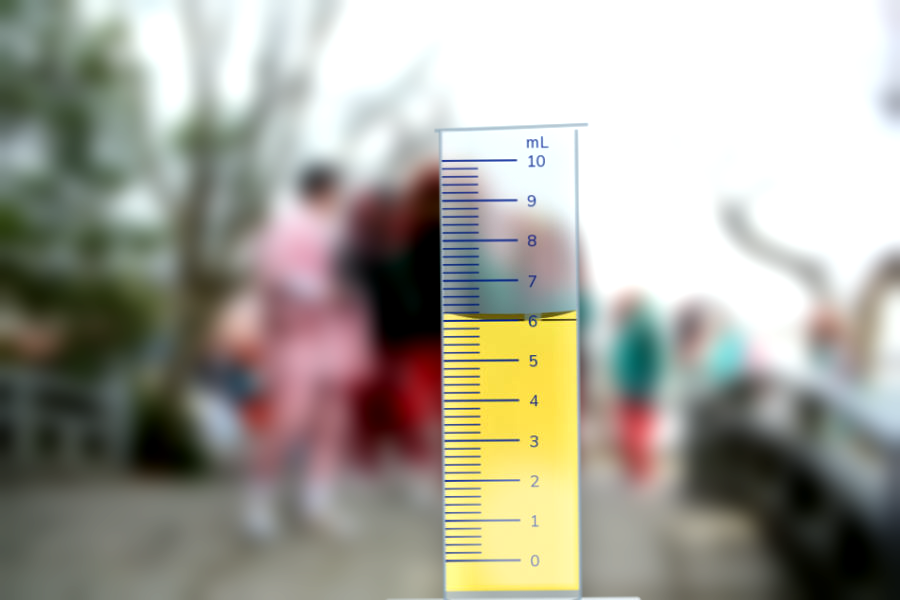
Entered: mL 6
